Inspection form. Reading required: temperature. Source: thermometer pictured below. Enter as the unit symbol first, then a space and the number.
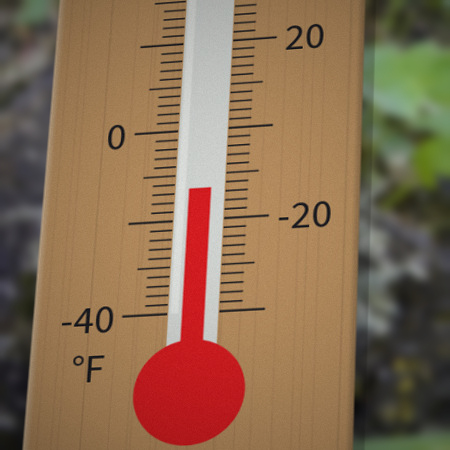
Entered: °F -13
